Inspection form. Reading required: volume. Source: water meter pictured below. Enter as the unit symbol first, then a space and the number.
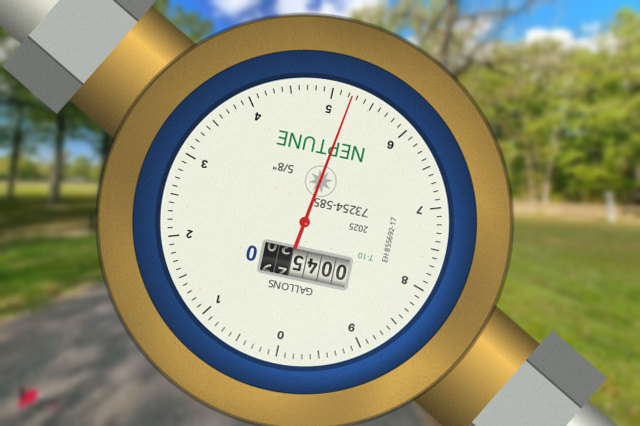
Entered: gal 45295.2
